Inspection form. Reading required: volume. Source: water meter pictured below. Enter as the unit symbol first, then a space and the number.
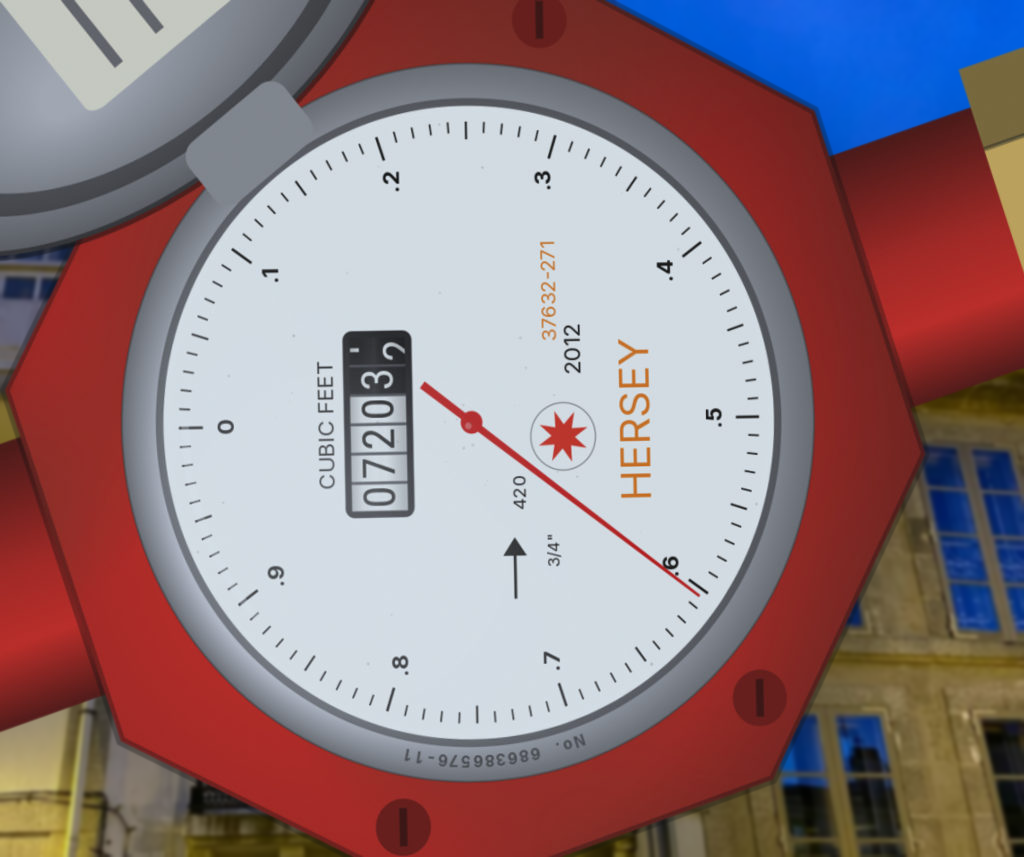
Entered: ft³ 72031.60
